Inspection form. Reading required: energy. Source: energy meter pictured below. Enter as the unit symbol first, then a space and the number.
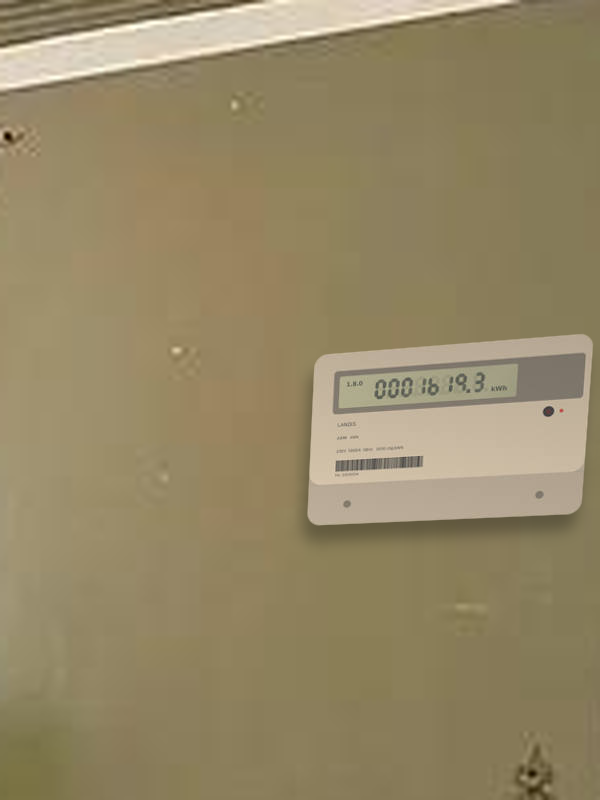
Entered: kWh 1619.3
